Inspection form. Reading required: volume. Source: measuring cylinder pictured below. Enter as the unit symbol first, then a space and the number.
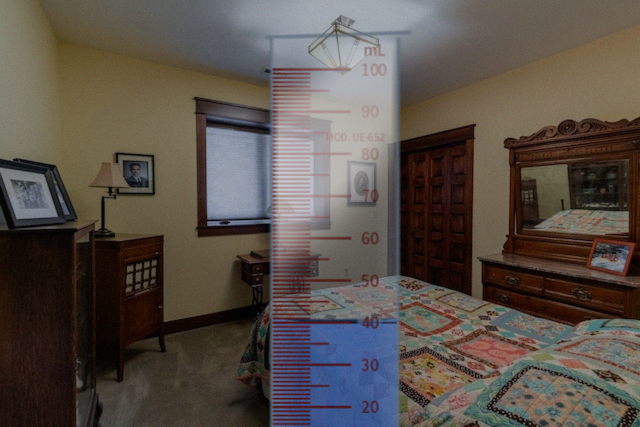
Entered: mL 40
